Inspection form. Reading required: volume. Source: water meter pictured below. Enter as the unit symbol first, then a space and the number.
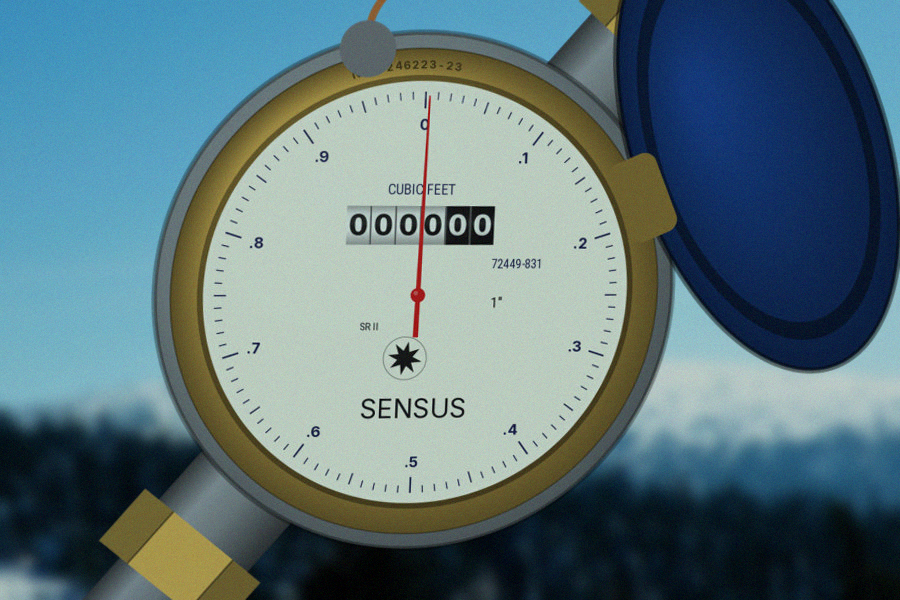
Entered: ft³ 0.00
